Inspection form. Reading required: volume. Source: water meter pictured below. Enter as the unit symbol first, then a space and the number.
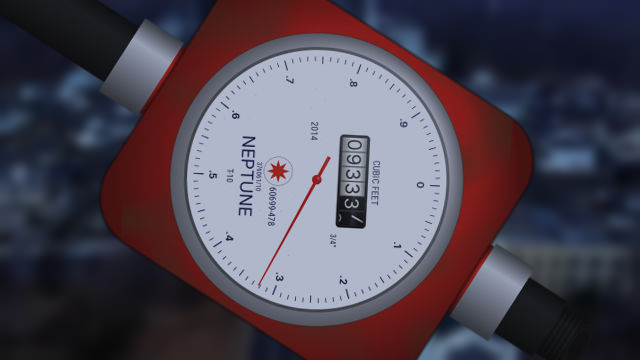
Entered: ft³ 93337.32
